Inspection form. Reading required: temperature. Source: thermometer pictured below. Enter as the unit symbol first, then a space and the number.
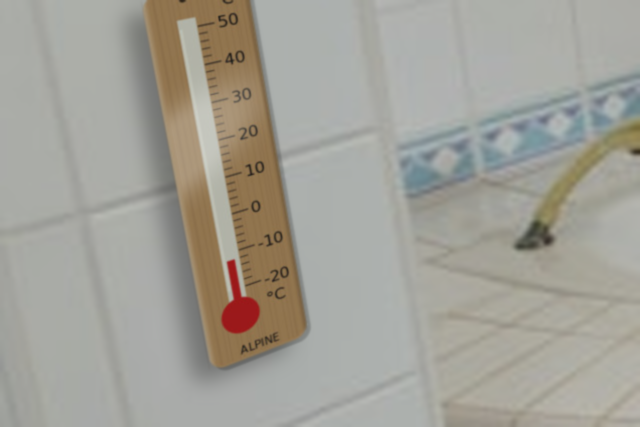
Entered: °C -12
